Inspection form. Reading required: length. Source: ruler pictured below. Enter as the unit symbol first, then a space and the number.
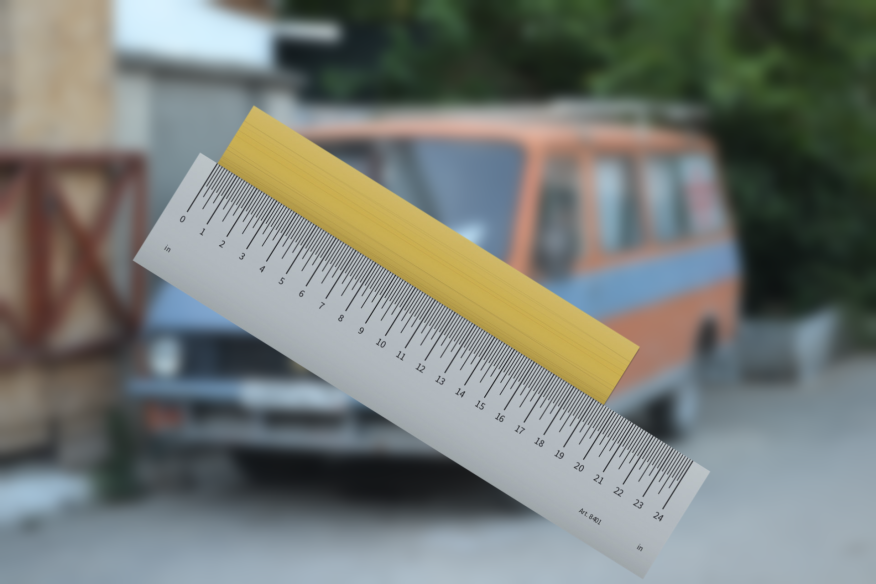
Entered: in 19.5
